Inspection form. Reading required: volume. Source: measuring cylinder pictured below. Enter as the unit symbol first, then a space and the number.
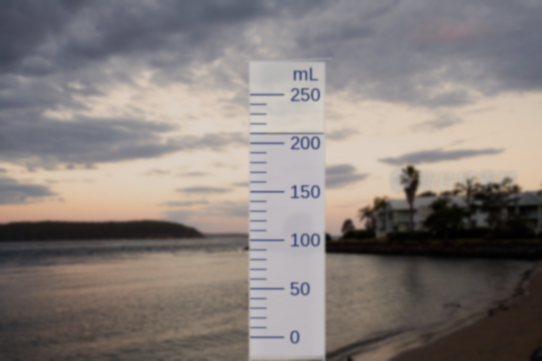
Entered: mL 210
